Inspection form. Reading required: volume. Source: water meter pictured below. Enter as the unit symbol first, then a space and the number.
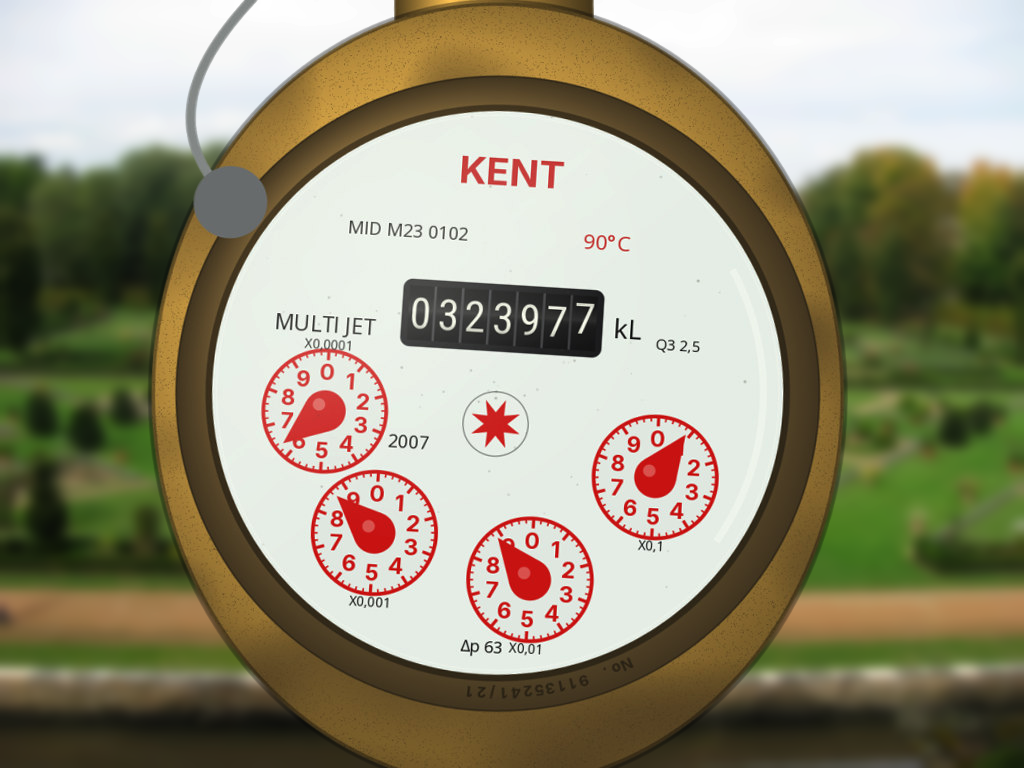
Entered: kL 323977.0886
